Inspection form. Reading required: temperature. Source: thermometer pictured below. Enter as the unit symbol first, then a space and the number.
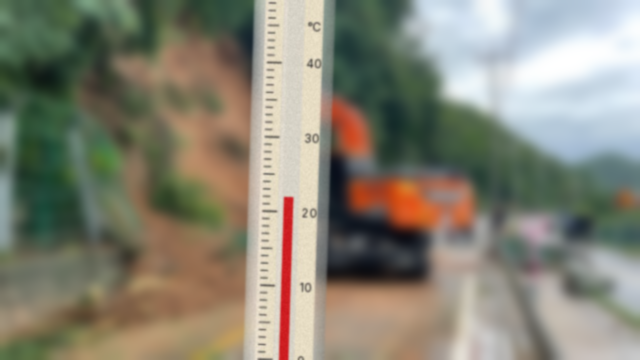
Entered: °C 22
